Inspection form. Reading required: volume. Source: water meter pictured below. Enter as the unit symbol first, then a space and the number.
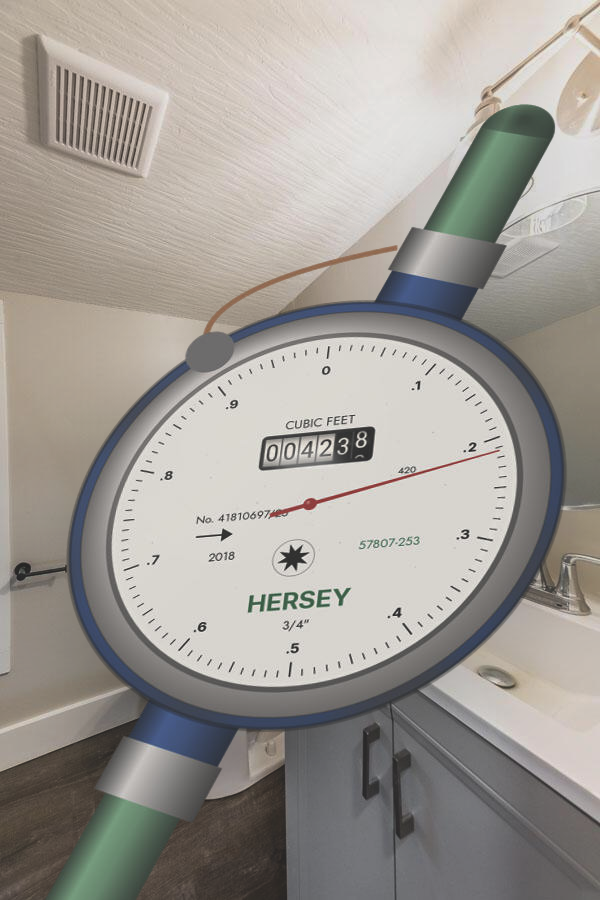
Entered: ft³ 4238.21
